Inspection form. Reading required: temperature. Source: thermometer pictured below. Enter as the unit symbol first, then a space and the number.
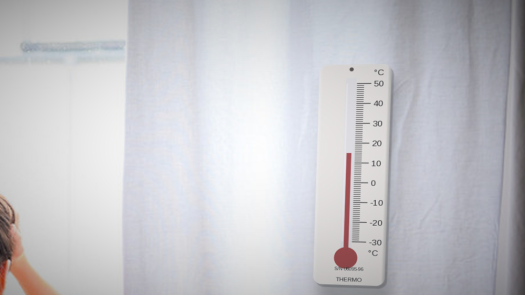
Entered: °C 15
